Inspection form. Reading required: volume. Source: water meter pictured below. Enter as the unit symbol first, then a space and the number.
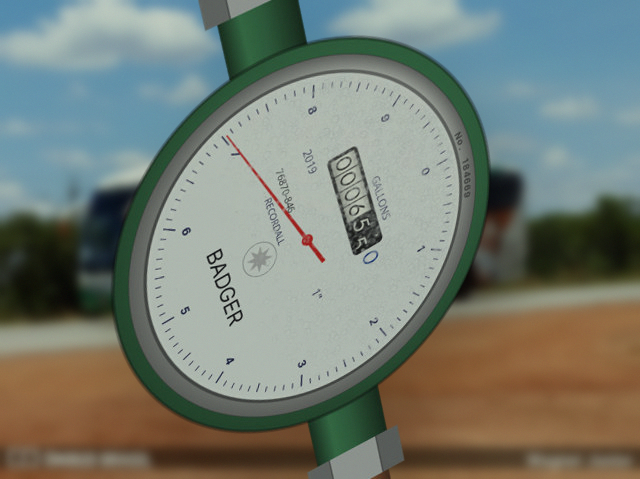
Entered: gal 6547.0
